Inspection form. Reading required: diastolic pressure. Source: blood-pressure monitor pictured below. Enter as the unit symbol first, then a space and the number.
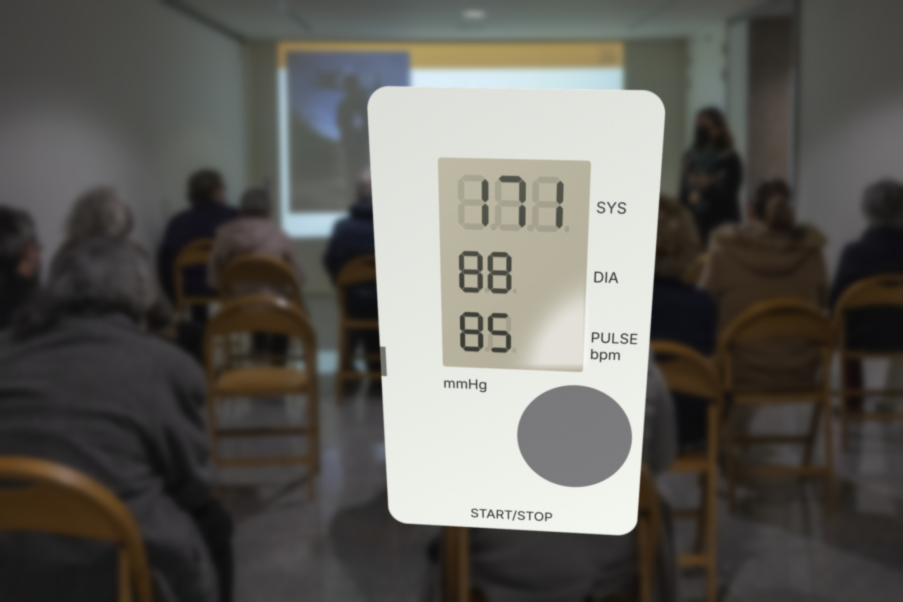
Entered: mmHg 88
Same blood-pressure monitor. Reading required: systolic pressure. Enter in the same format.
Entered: mmHg 171
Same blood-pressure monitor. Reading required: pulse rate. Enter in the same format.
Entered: bpm 85
